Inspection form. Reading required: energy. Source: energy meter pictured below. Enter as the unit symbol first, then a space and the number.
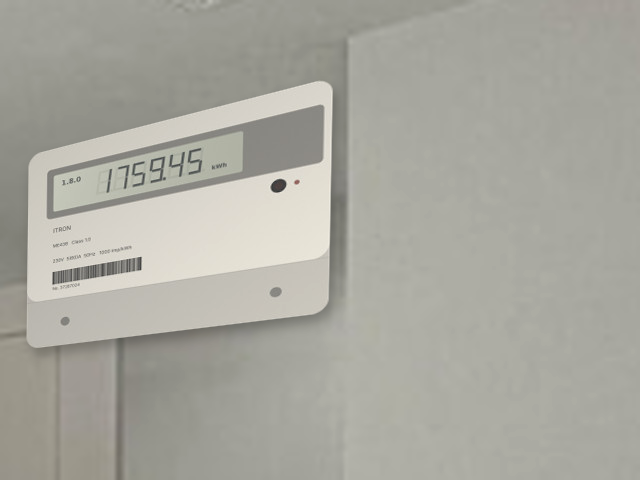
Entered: kWh 1759.45
